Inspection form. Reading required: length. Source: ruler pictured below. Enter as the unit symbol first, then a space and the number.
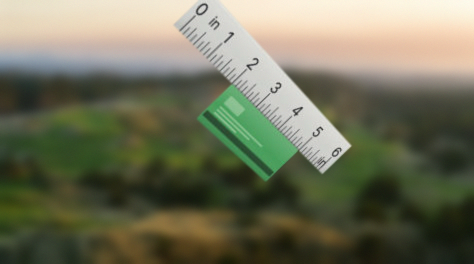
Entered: in 3
